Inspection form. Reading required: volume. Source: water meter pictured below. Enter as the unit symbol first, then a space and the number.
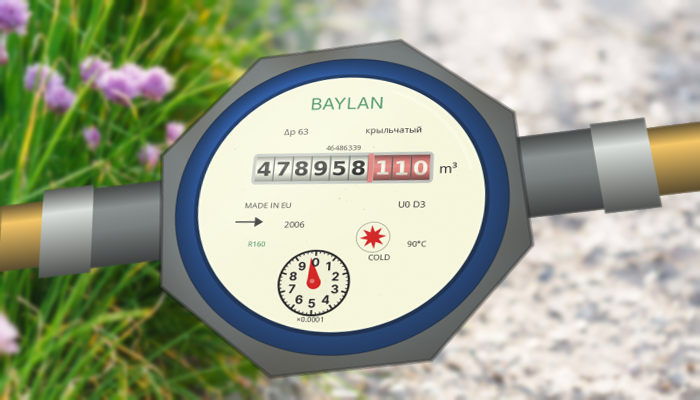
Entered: m³ 478958.1099
